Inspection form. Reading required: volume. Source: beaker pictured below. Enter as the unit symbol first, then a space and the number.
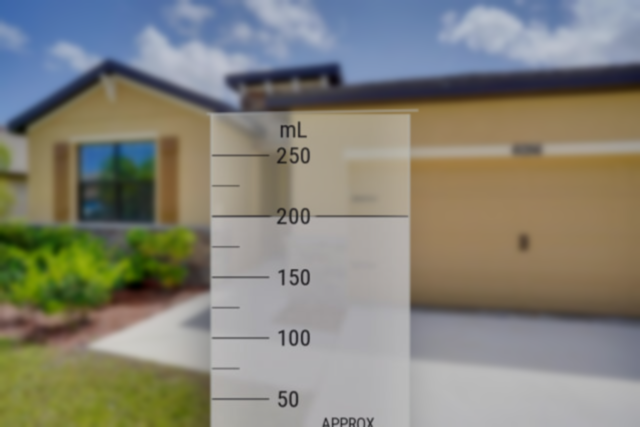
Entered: mL 200
